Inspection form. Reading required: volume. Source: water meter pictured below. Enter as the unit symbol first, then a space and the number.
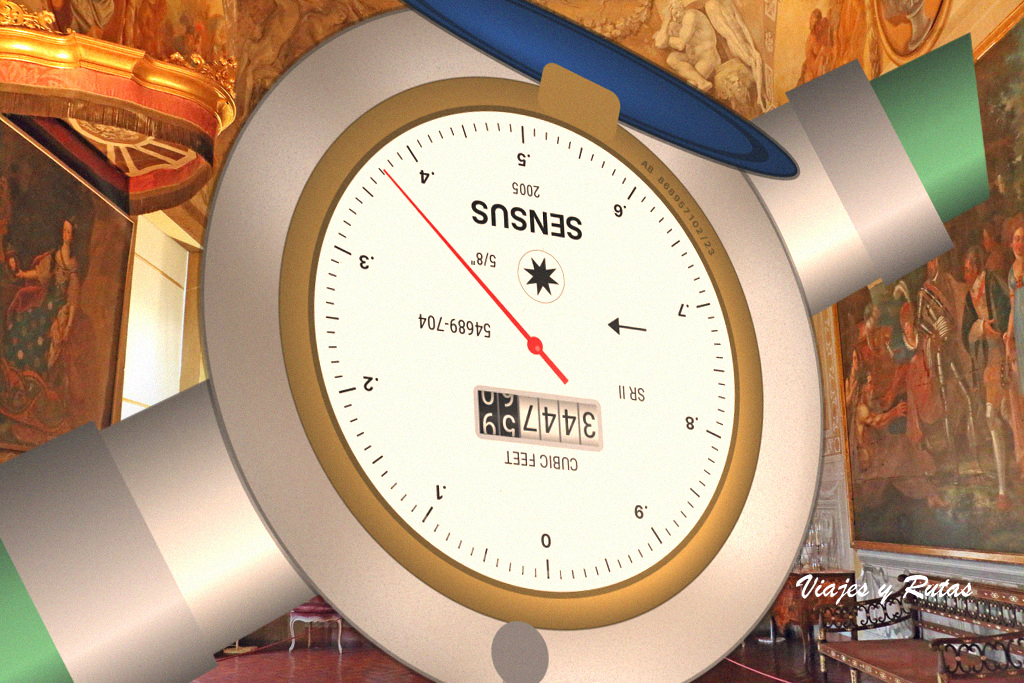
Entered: ft³ 344759.37
